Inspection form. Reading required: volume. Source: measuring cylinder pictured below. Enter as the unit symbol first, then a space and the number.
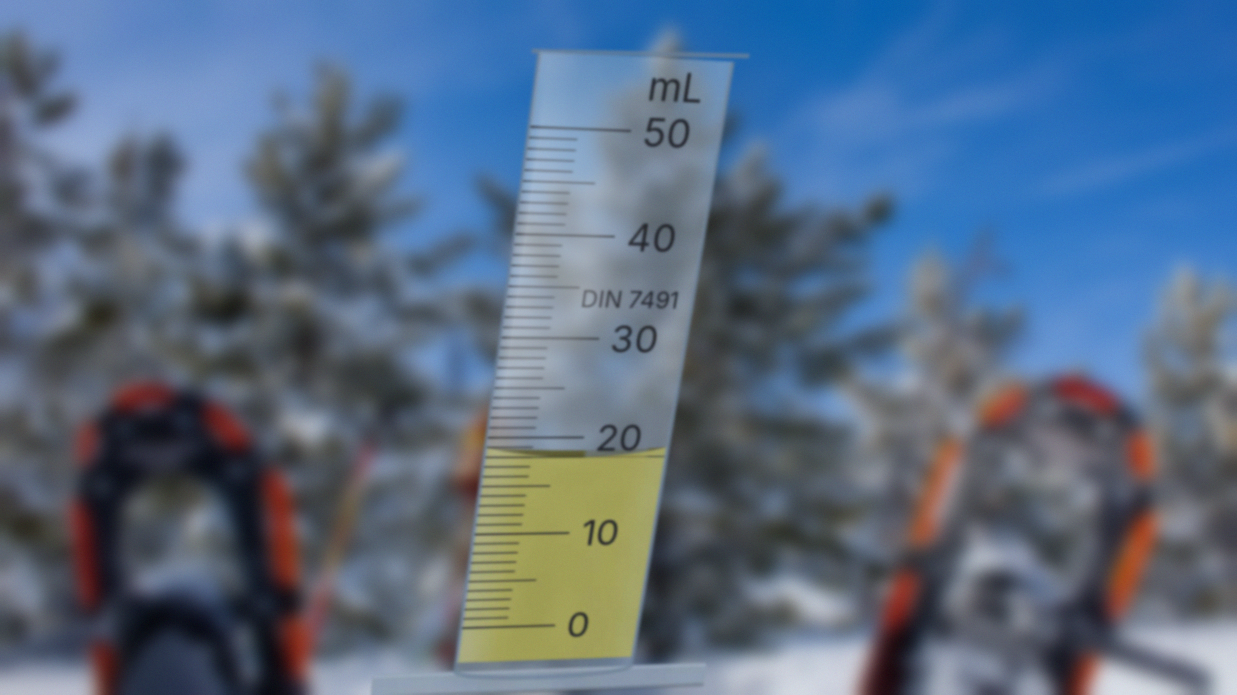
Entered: mL 18
